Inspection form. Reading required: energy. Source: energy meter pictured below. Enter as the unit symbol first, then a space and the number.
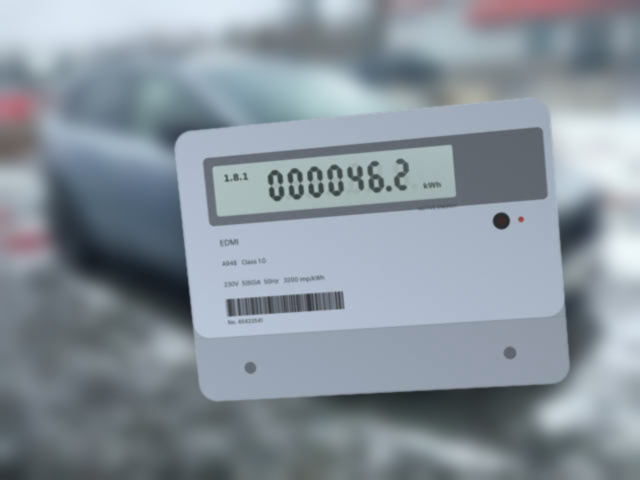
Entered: kWh 46.2
